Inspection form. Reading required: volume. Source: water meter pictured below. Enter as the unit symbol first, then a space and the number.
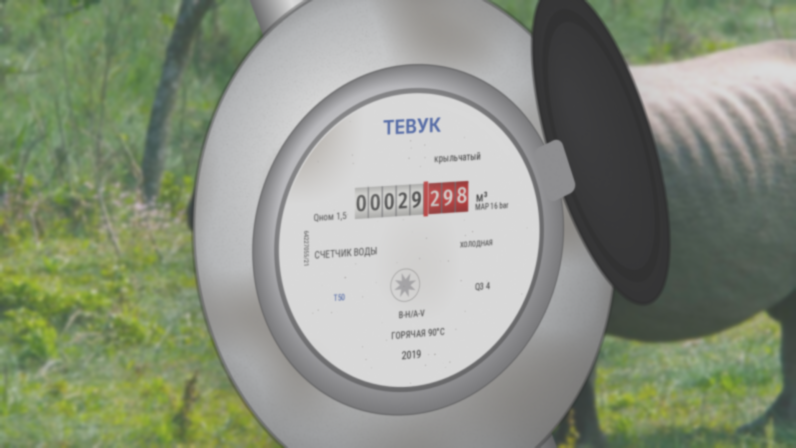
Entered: m³ 29.298
